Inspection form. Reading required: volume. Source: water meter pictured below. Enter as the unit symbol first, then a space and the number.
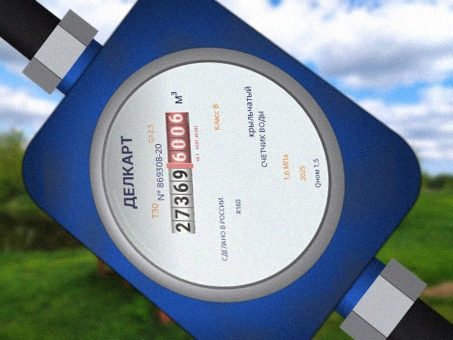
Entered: m³ 27369.6006
